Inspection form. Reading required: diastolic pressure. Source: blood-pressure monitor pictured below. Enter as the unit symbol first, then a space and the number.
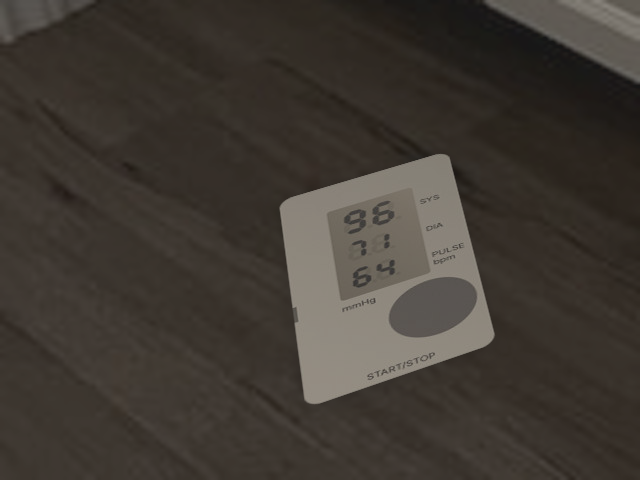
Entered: mmHg 71
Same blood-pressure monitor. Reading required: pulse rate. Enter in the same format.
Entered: bpm 64
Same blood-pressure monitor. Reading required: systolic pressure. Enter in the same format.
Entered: mmHg 96
